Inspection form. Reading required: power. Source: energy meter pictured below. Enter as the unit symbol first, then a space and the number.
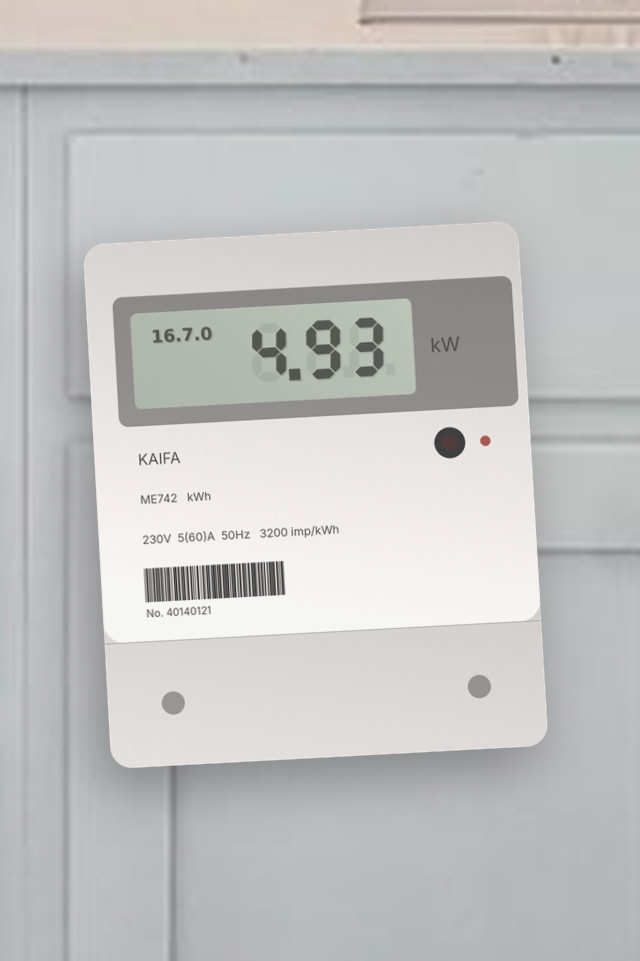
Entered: kW 4.93
